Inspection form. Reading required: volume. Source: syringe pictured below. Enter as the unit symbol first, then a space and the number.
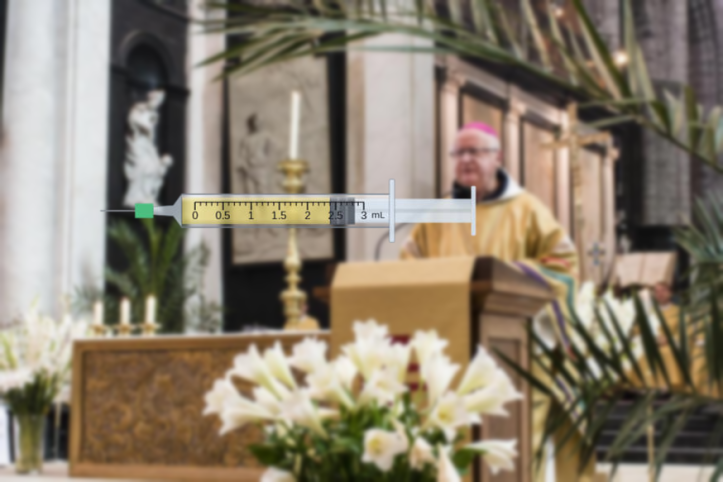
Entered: mL 2.4
